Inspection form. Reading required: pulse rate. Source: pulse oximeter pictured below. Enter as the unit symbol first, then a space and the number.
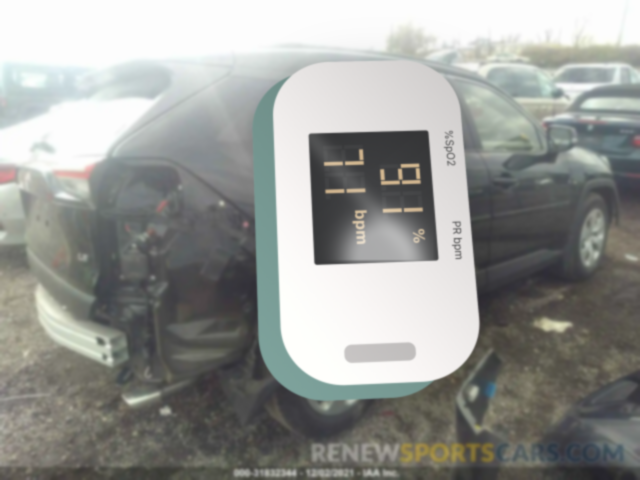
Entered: bpm 71
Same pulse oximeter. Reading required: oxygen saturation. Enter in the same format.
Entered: % 91
